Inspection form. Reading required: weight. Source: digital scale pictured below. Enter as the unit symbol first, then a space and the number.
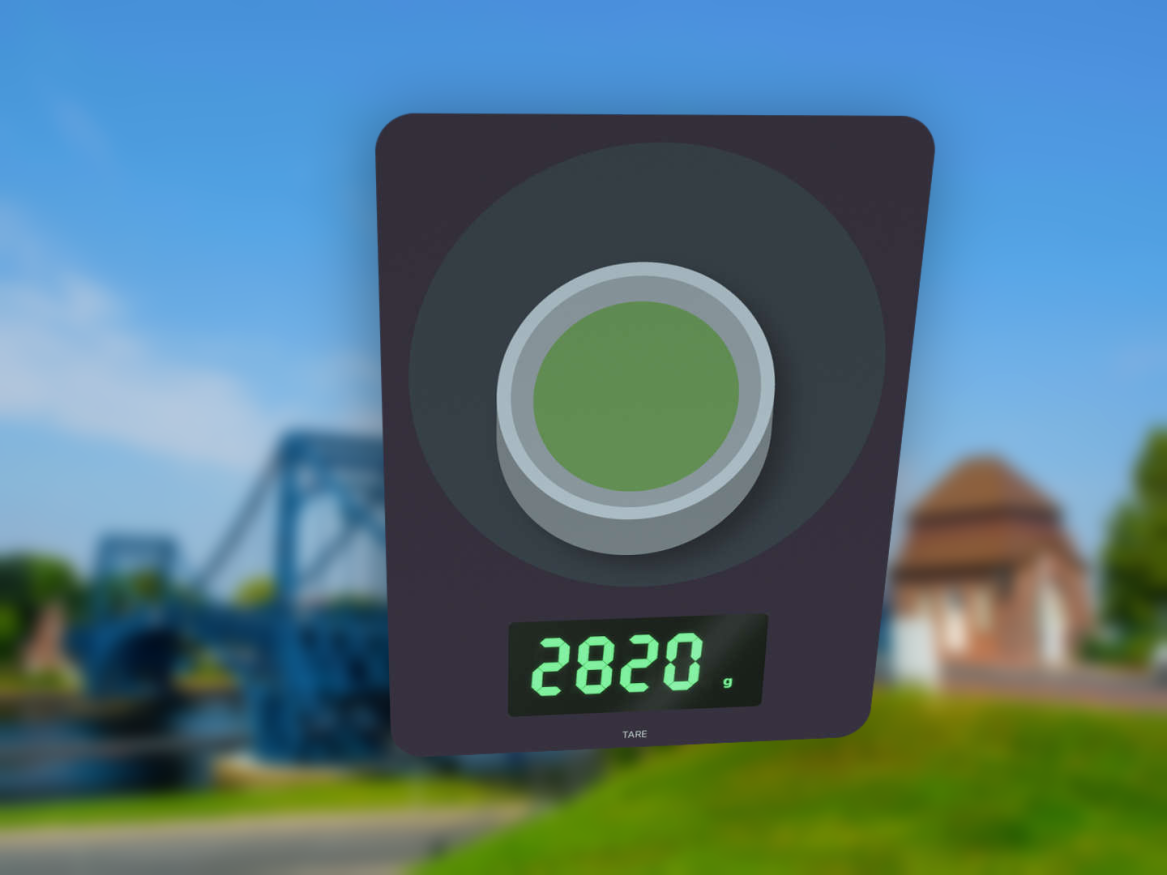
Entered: g 2820
